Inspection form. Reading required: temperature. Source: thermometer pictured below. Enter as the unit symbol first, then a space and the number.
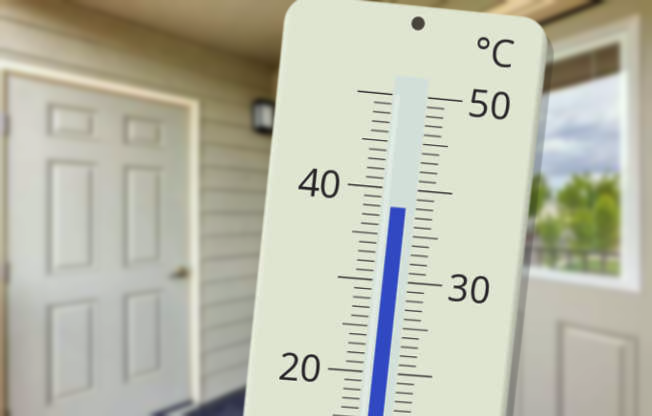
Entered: °C 38
